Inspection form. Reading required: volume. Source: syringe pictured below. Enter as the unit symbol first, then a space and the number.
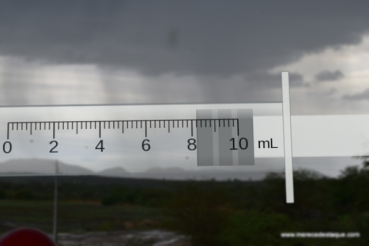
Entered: mL 8.2
